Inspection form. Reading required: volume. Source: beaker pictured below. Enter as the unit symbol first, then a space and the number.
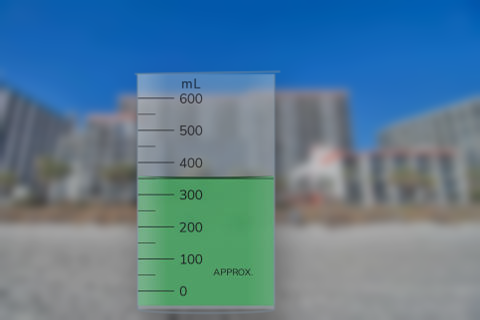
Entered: mL 350
